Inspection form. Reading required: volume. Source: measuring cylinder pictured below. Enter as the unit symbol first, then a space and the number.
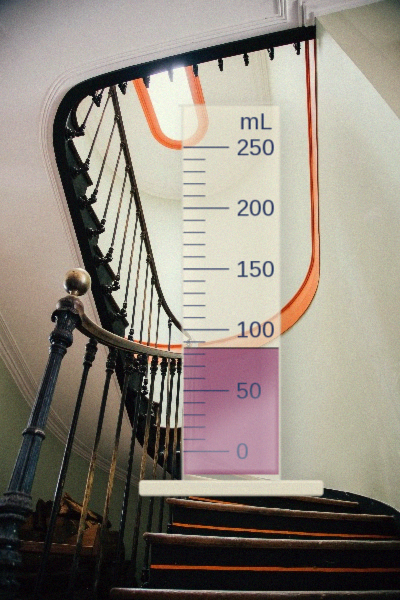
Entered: mL 85
